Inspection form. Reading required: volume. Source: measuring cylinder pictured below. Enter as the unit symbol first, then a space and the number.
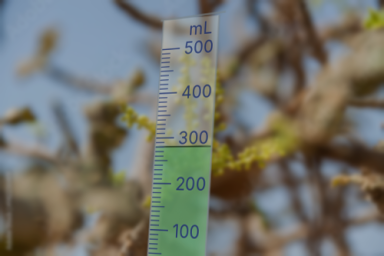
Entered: mL 280
